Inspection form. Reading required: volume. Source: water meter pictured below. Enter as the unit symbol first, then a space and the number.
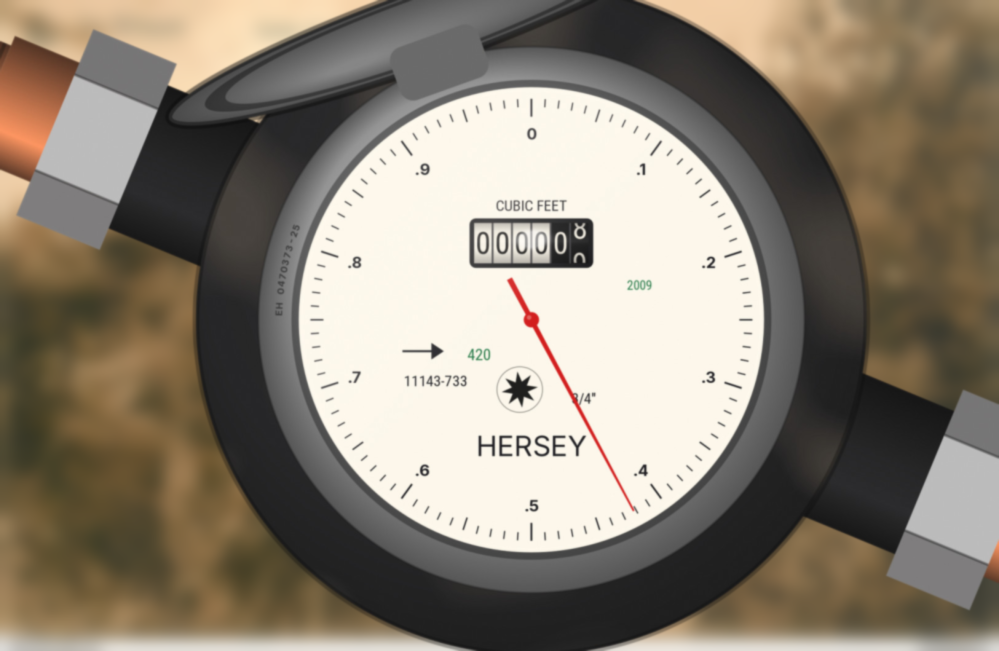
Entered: ft³ 8.42
